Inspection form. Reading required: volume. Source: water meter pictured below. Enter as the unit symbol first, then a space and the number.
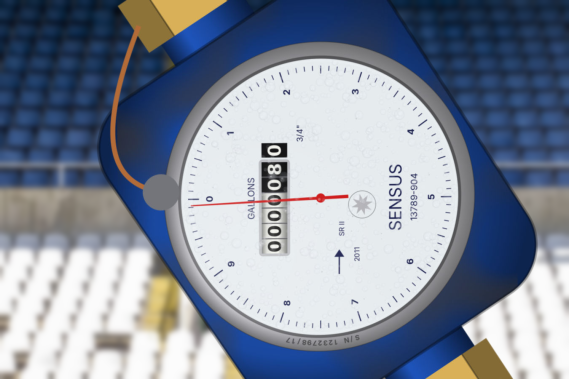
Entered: gal 79.9
